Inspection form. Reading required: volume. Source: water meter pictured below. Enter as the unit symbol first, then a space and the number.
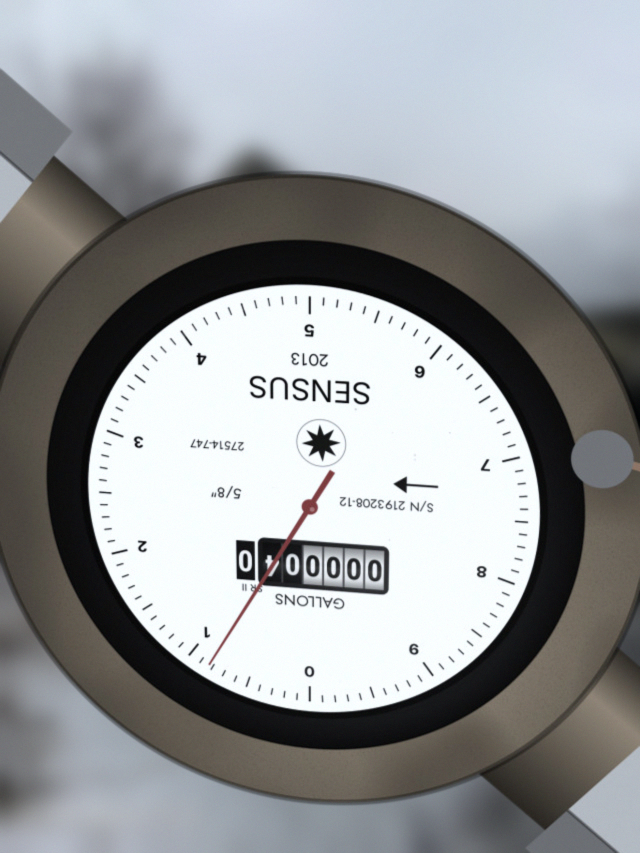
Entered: gal 40.8
